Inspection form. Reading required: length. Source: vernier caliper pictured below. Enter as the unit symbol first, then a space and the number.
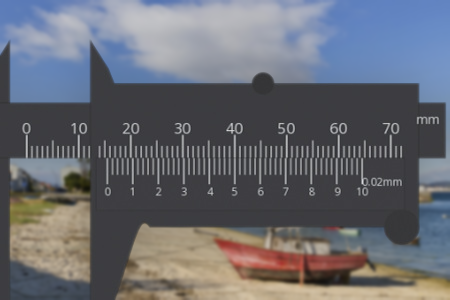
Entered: mm 15.5
